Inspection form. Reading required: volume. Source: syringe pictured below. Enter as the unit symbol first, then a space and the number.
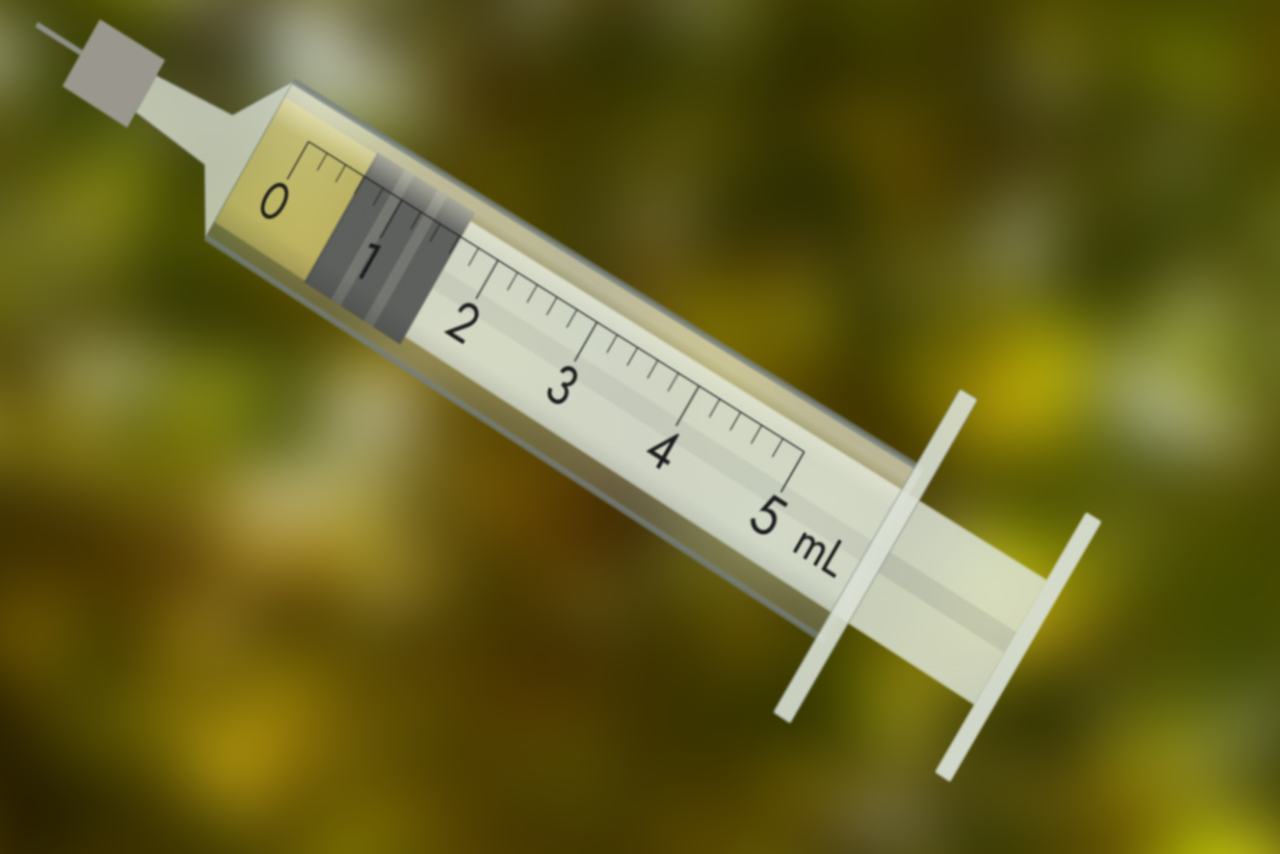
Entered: mL 0.6
